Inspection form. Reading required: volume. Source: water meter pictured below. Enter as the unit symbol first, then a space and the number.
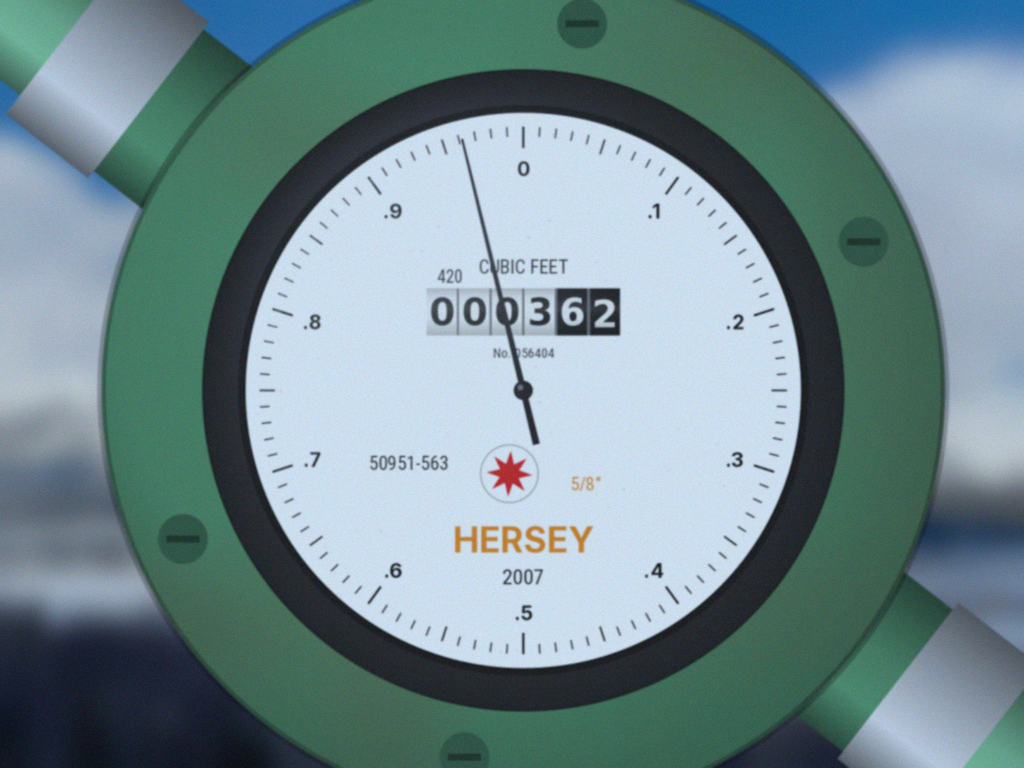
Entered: ft³ 361.96
